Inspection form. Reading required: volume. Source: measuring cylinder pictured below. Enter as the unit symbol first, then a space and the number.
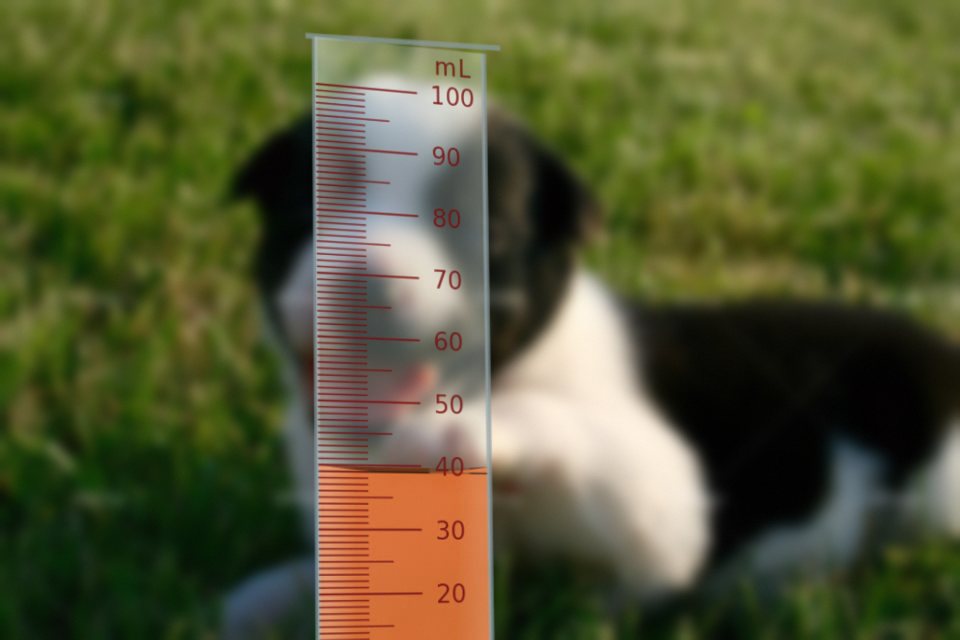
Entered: mL 39
